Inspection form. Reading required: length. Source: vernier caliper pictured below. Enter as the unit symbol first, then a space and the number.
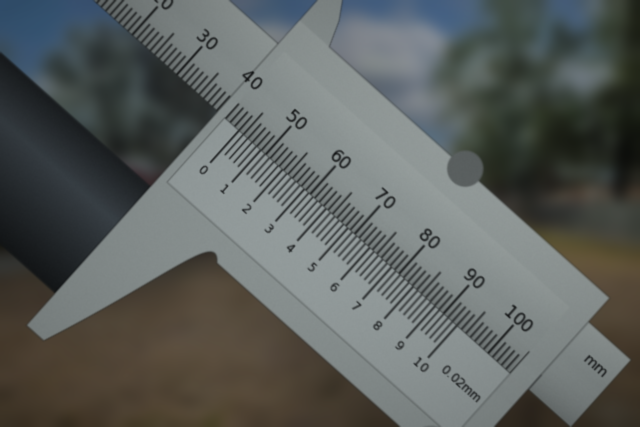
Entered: mm 44.0
